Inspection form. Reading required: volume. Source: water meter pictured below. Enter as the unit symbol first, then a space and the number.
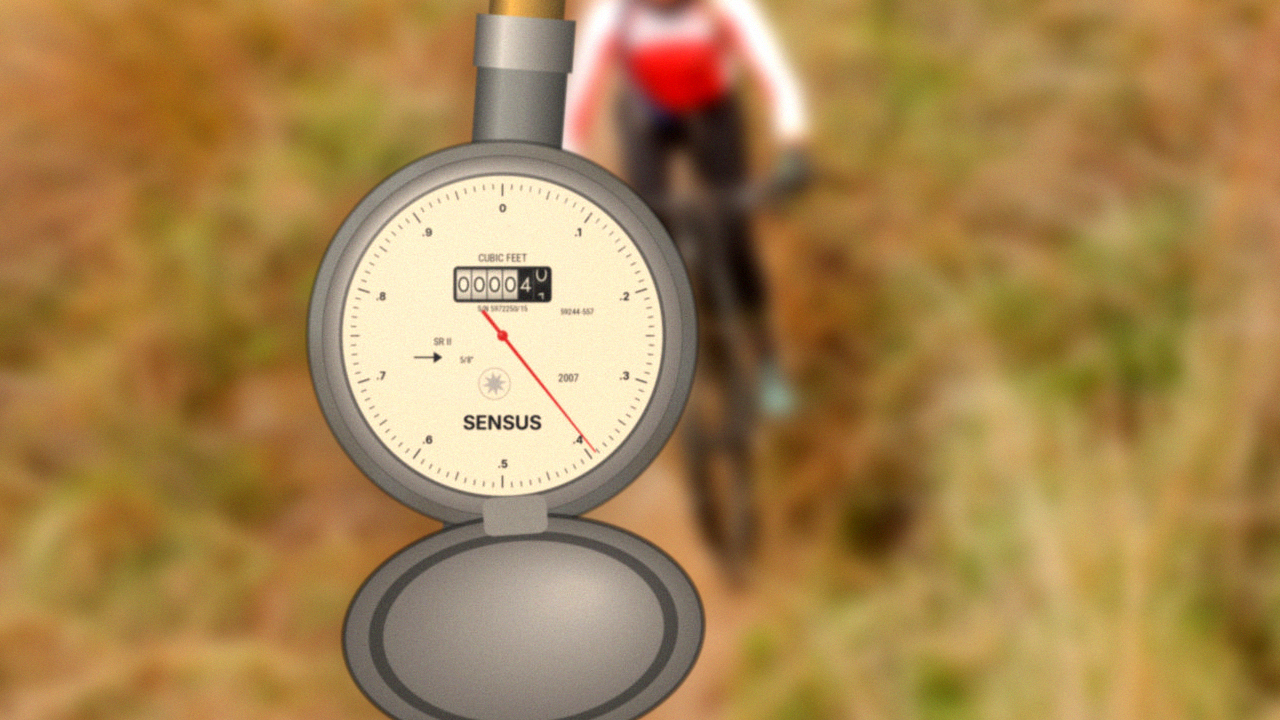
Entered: ft³ 40.39
